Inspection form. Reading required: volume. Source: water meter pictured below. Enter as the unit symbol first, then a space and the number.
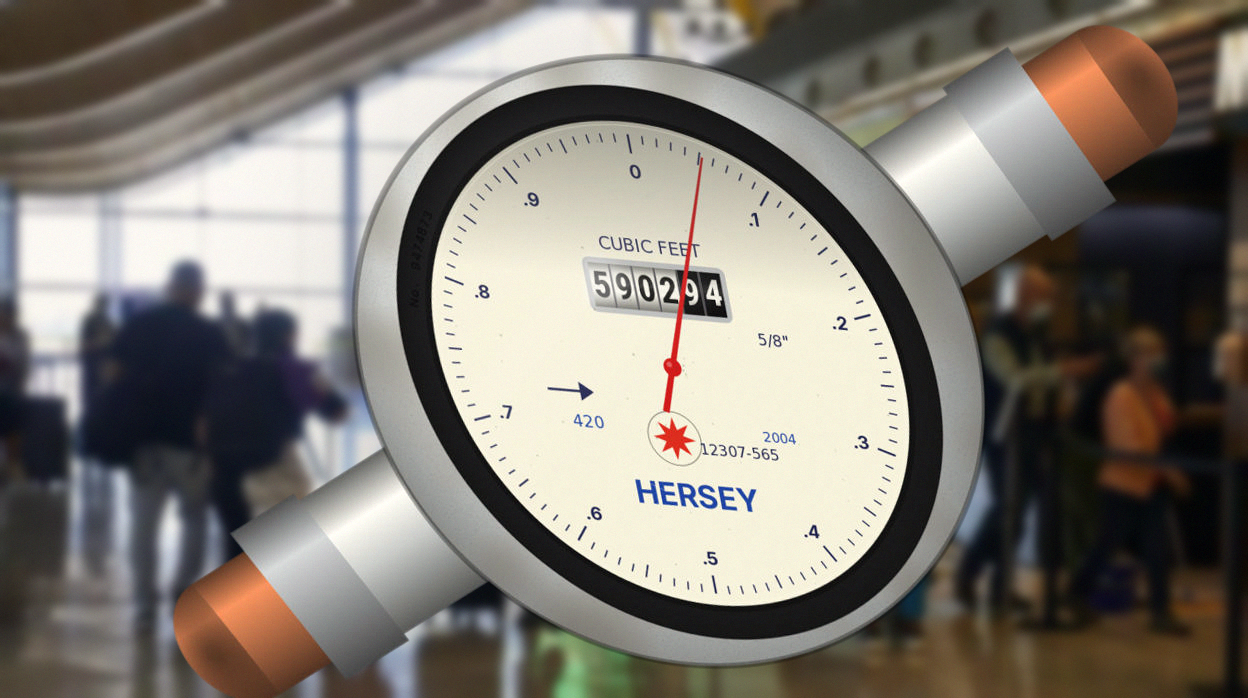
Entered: ft³ 590294.05
